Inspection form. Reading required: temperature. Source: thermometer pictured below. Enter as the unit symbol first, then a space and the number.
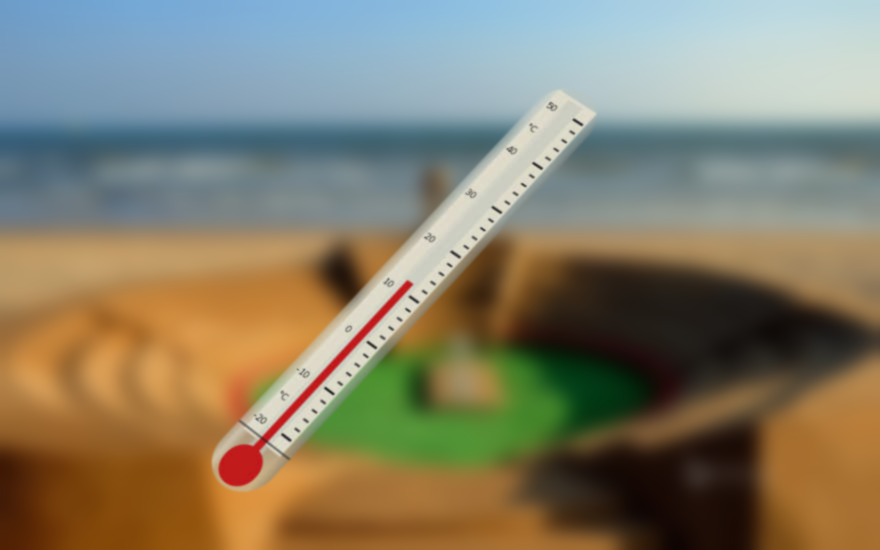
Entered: °C 12
